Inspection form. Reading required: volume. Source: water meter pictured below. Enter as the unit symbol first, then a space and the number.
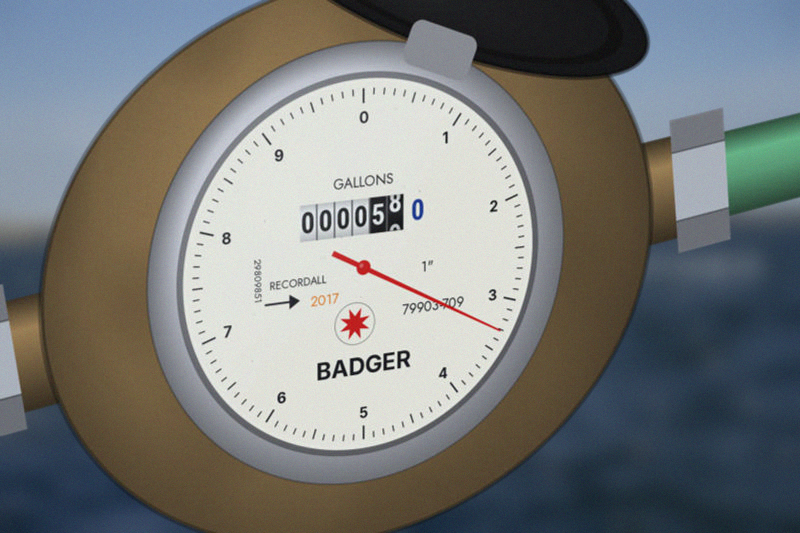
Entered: gal 583.3
